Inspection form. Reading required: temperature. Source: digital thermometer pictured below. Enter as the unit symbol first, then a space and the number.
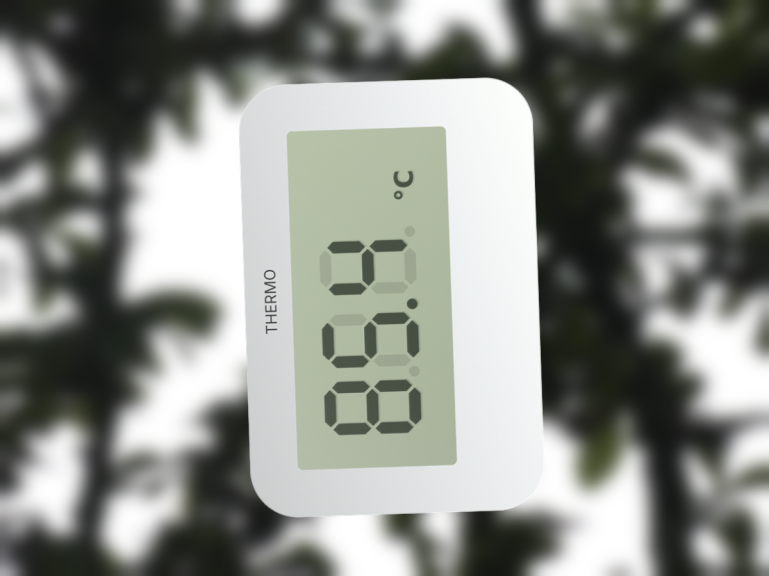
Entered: °C 85.4
